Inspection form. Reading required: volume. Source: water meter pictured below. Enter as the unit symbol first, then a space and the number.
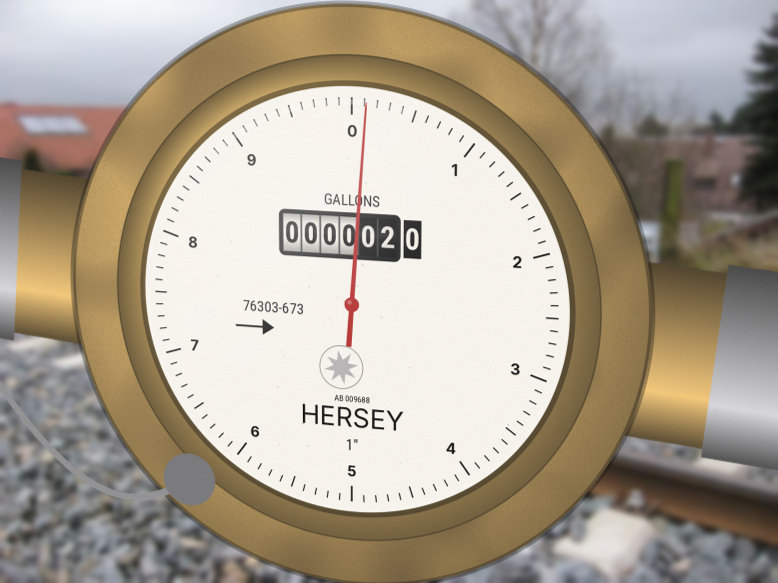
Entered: gal 20.1
